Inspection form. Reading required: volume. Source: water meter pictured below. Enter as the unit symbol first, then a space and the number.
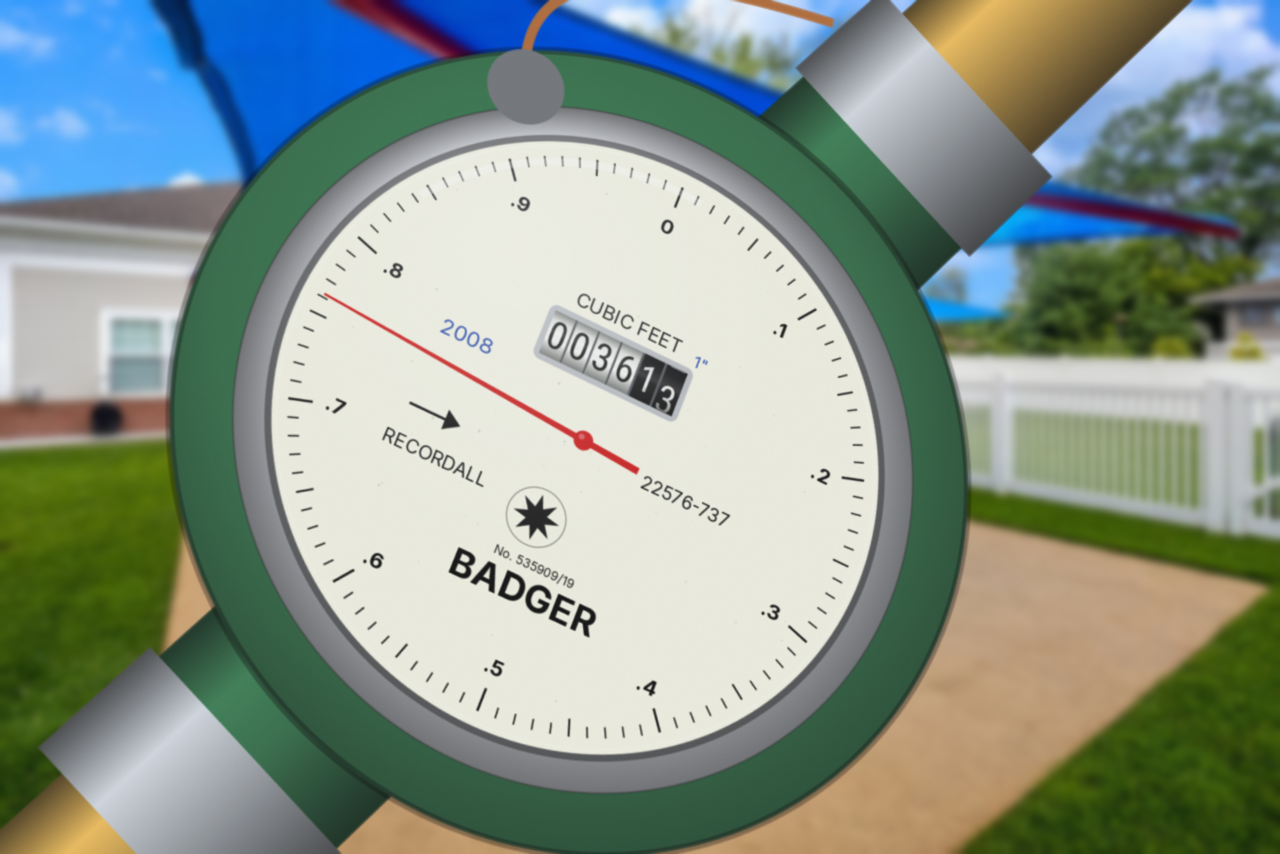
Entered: ft³ 3612.76
